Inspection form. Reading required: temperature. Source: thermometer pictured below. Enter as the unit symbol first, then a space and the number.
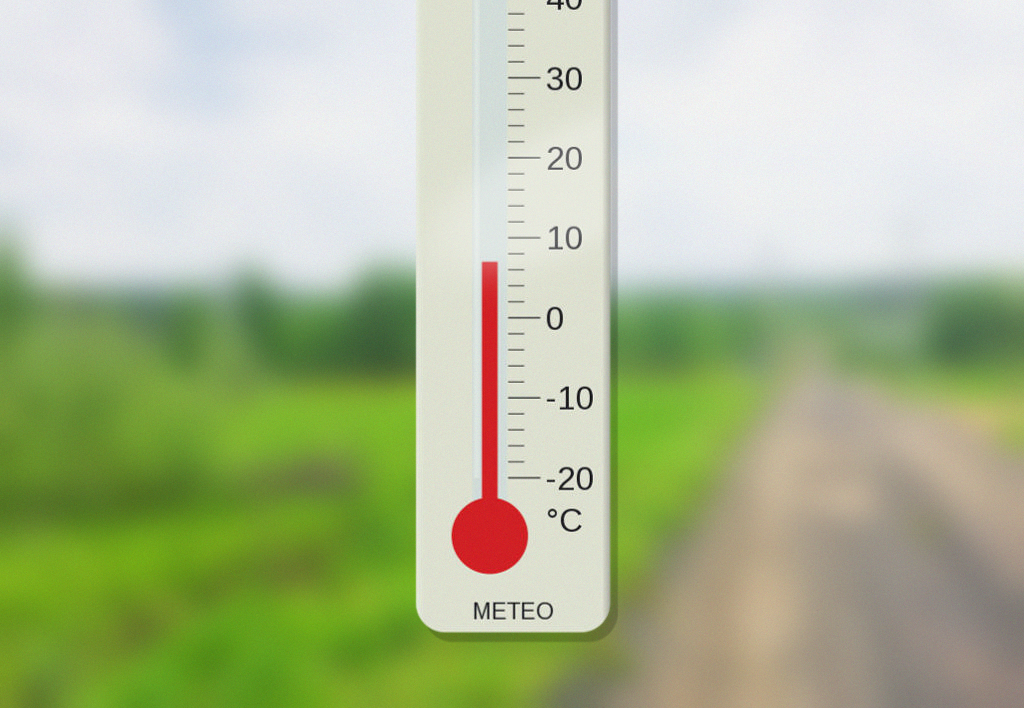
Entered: °C 7
